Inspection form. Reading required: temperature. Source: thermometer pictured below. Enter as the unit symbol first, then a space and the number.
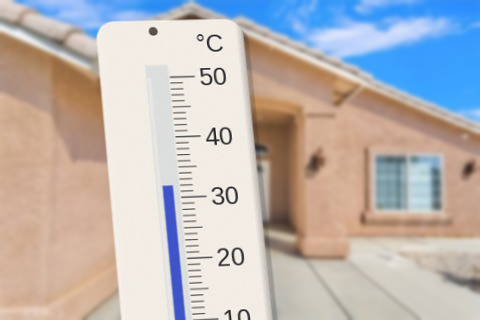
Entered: °C 32
